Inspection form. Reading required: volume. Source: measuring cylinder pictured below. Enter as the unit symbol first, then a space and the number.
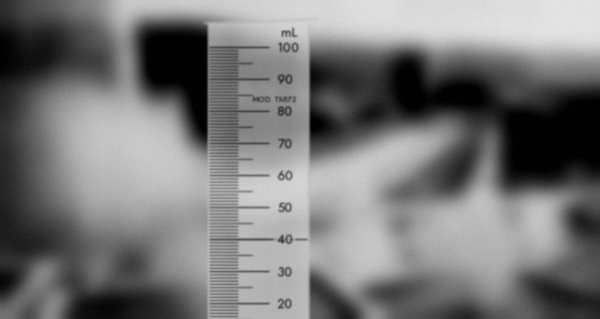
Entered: mL 40
